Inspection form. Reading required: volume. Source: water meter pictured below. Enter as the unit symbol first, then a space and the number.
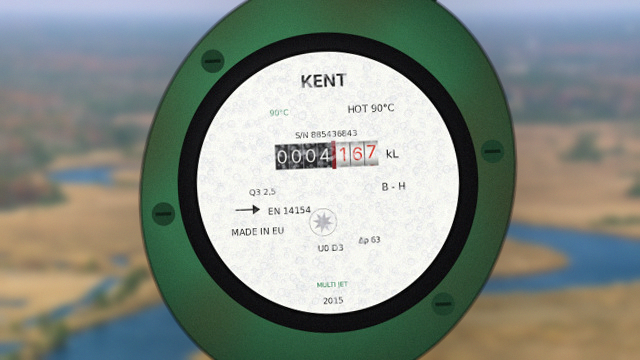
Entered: kL 4.167
